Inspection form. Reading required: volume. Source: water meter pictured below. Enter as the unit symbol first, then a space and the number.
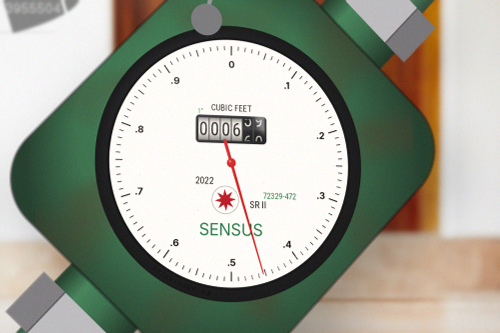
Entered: ft³ 659.45
